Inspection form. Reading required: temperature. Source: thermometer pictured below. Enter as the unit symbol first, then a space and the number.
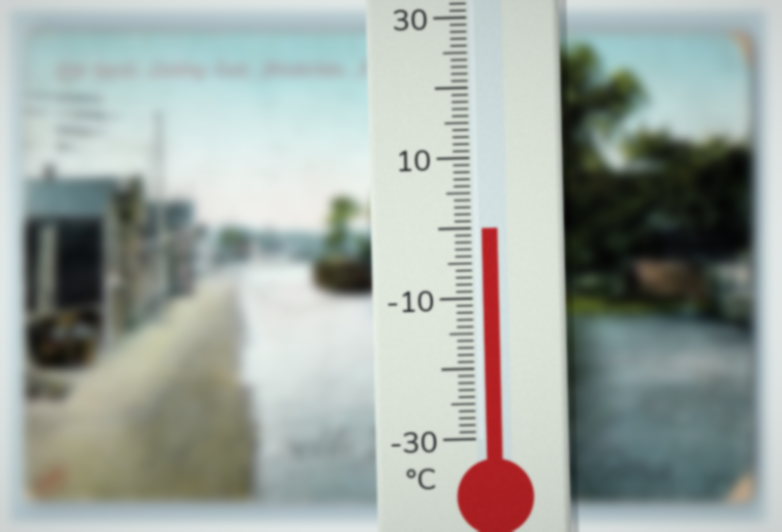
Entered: °C 0
